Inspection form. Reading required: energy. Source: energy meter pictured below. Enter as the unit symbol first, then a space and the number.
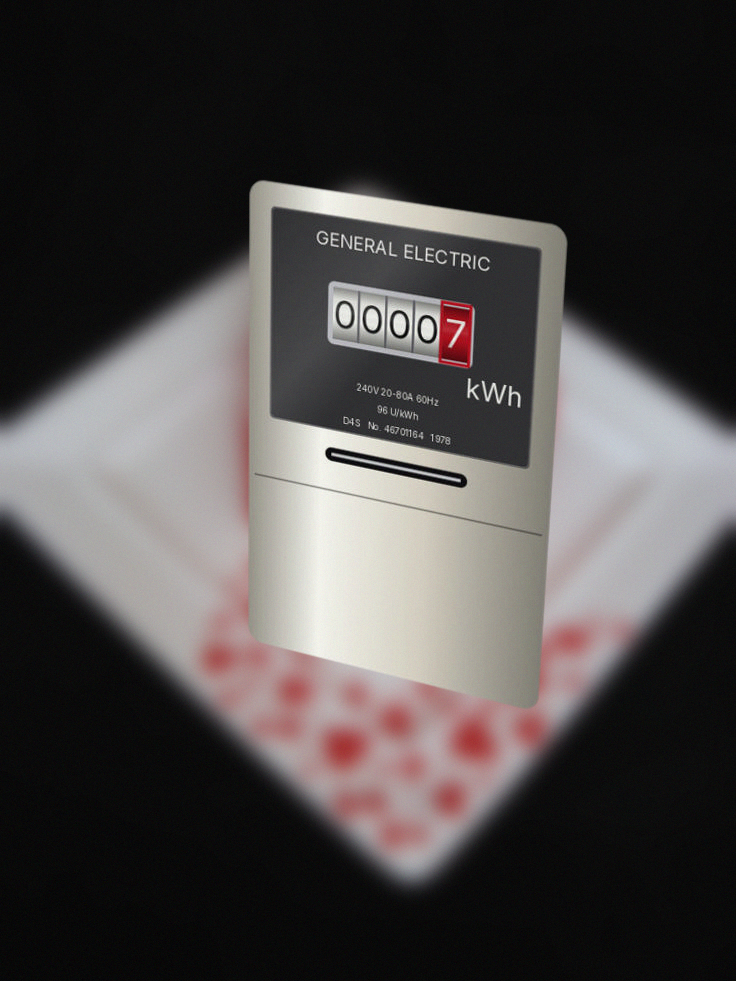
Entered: kWh 0.7
